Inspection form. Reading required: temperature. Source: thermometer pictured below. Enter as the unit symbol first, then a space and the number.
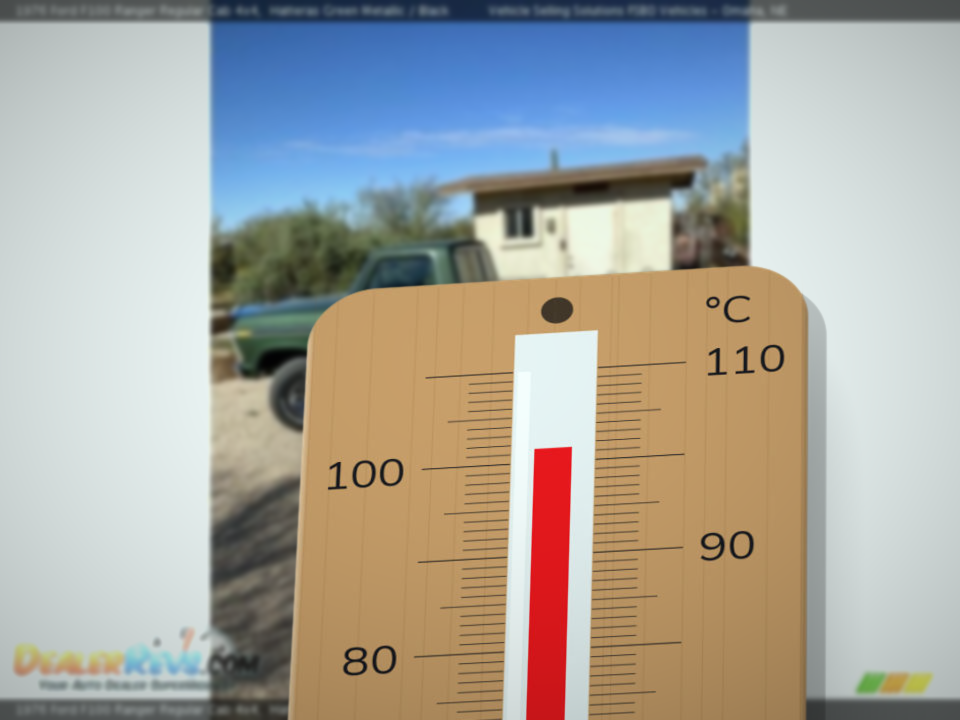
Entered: °C 101.5
